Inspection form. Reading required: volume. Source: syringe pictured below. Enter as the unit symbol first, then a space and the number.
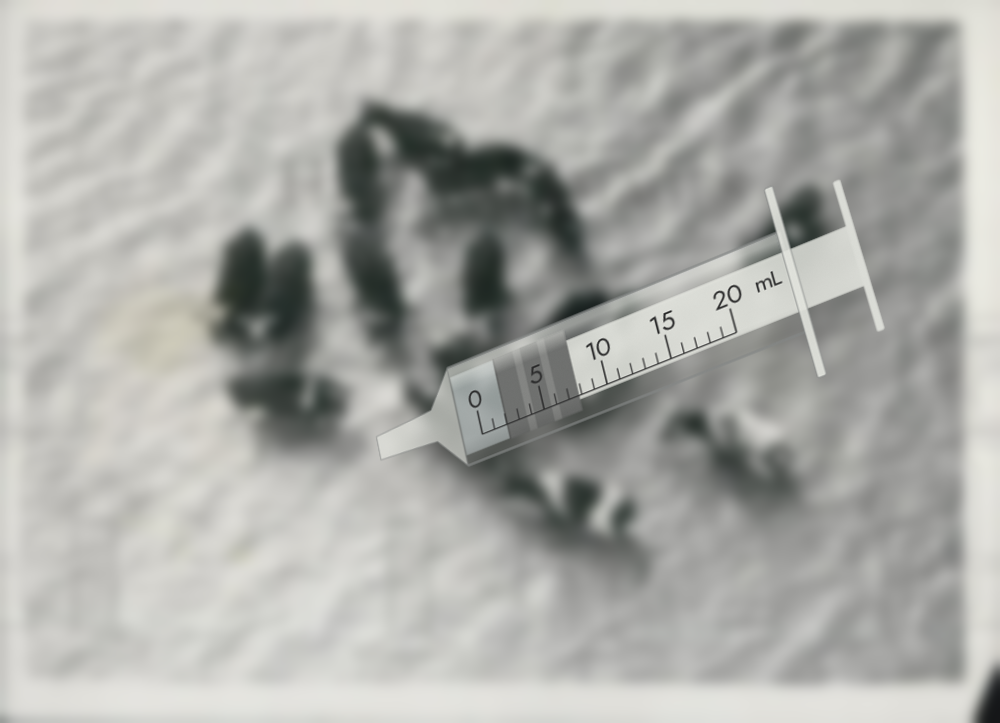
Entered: mL 2
